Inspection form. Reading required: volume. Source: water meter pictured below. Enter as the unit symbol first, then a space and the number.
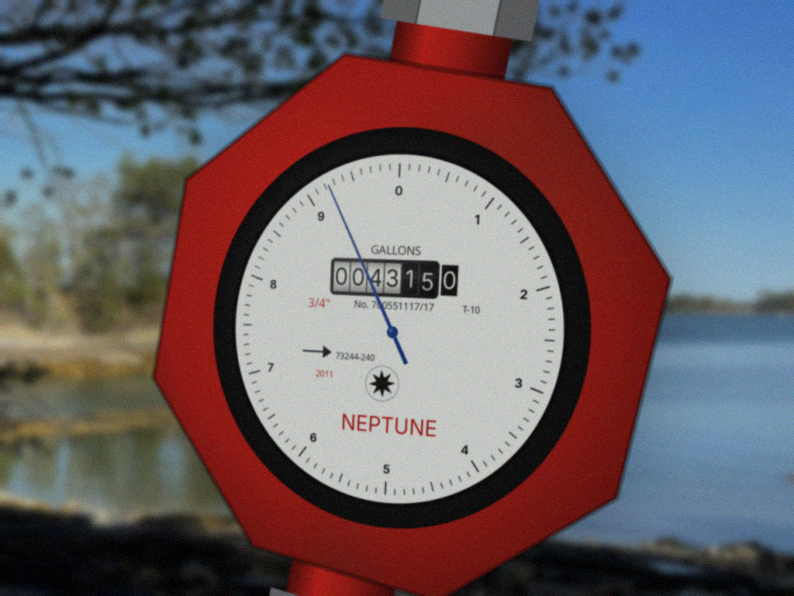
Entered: gal 43149.2
